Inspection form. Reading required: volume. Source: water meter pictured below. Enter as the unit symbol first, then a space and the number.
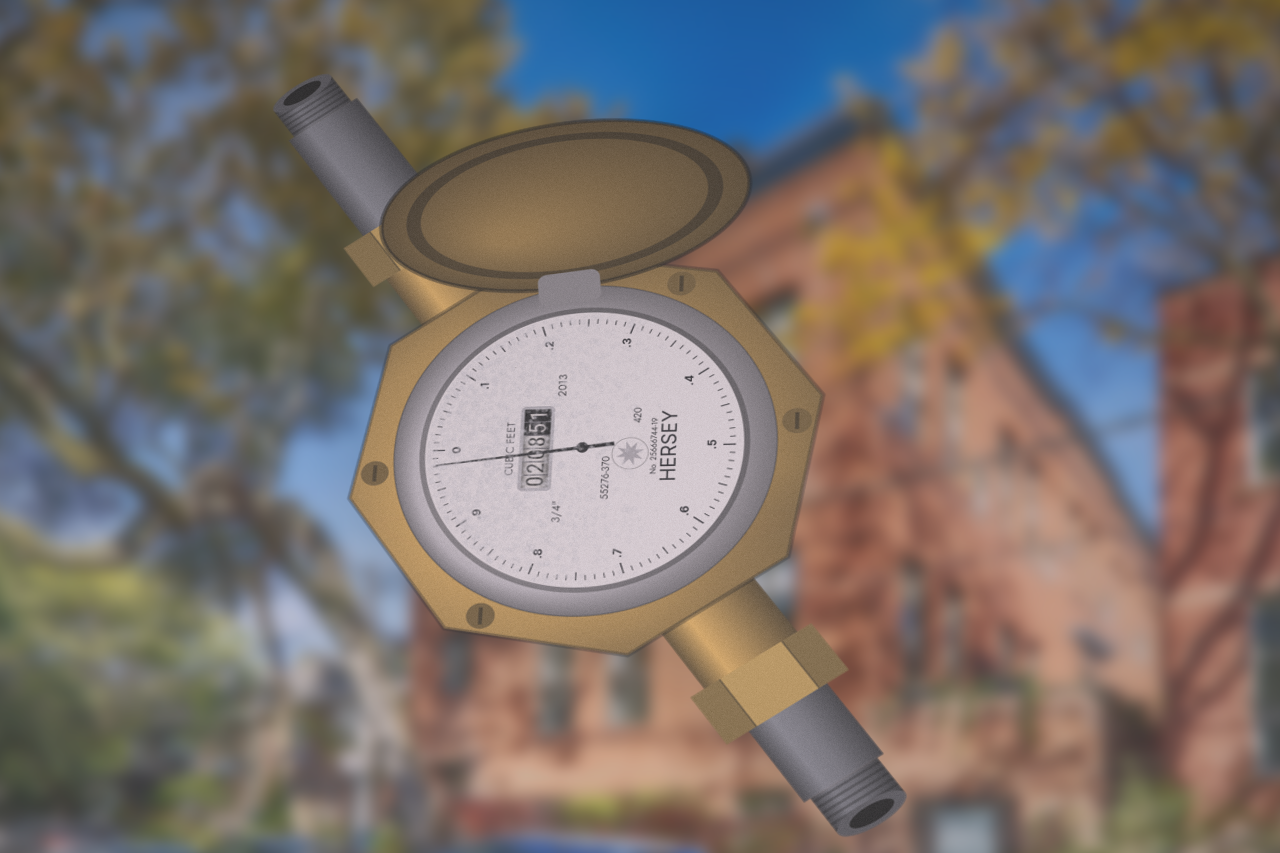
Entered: ft³ 20850.98
